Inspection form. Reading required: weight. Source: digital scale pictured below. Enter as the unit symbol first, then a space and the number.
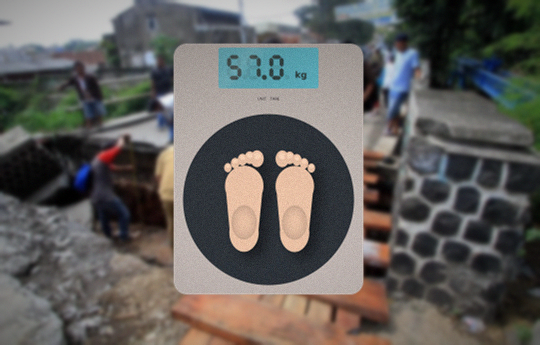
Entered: kg 57.0
